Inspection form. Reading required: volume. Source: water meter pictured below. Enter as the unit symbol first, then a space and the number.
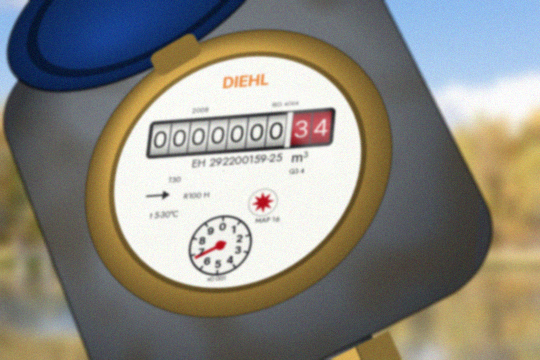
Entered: m³ 0.346
